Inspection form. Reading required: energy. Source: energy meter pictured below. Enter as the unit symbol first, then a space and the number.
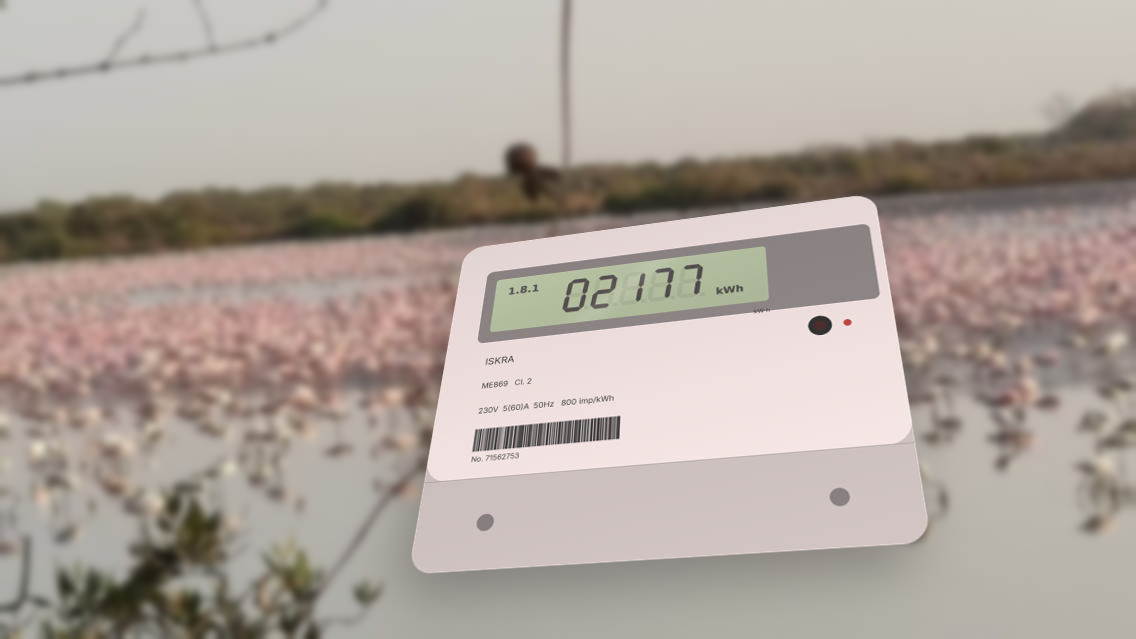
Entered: kWh 2177
